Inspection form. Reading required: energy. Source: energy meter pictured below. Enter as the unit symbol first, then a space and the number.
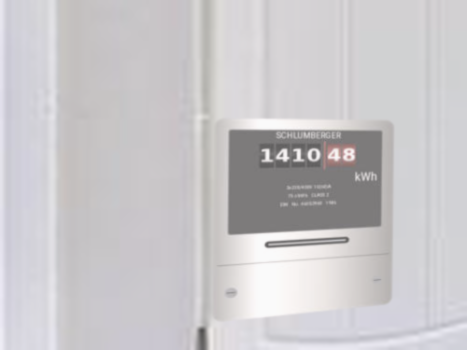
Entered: kWh 1410.48
